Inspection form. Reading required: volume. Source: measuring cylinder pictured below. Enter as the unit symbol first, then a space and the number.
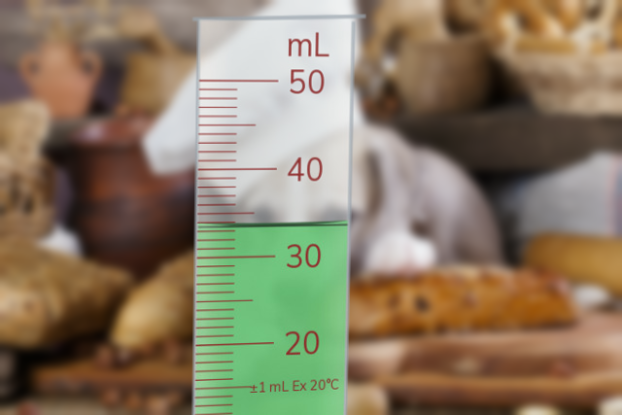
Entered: mL 33.5
